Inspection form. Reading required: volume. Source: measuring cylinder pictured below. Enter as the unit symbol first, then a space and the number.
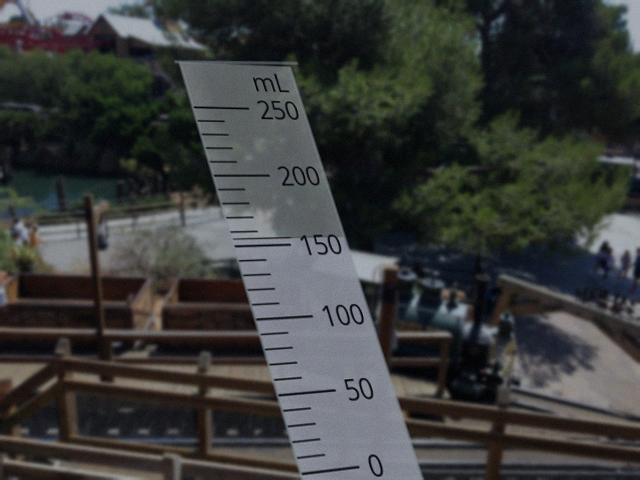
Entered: mL 155
